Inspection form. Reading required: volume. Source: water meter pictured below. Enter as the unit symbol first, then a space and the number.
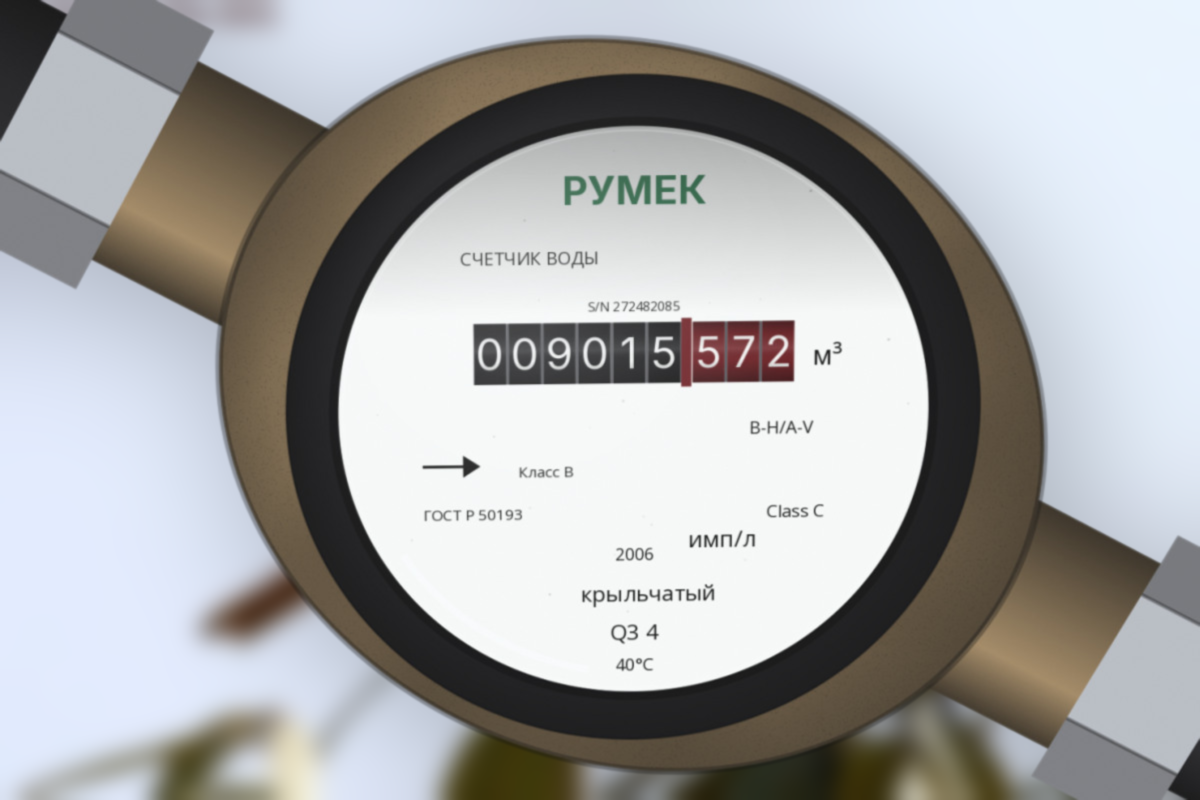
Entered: m³ 9015.572
